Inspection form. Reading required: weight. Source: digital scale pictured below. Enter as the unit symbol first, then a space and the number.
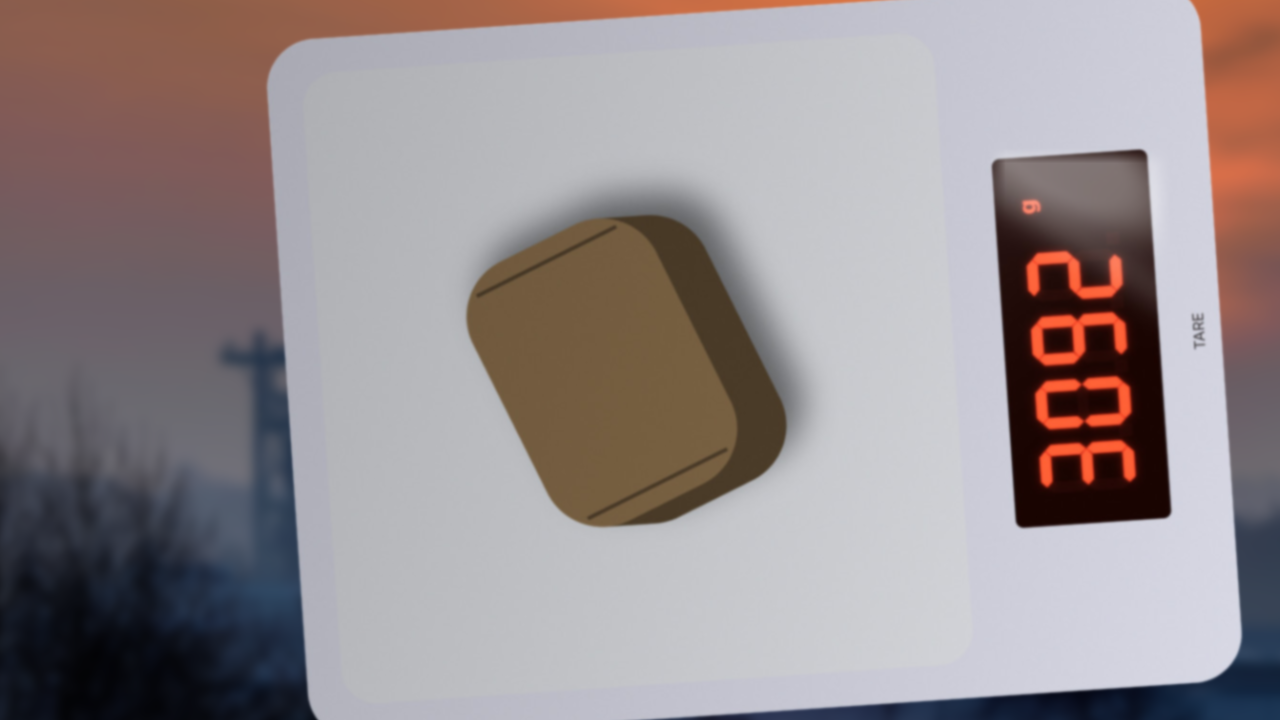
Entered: g 3092
